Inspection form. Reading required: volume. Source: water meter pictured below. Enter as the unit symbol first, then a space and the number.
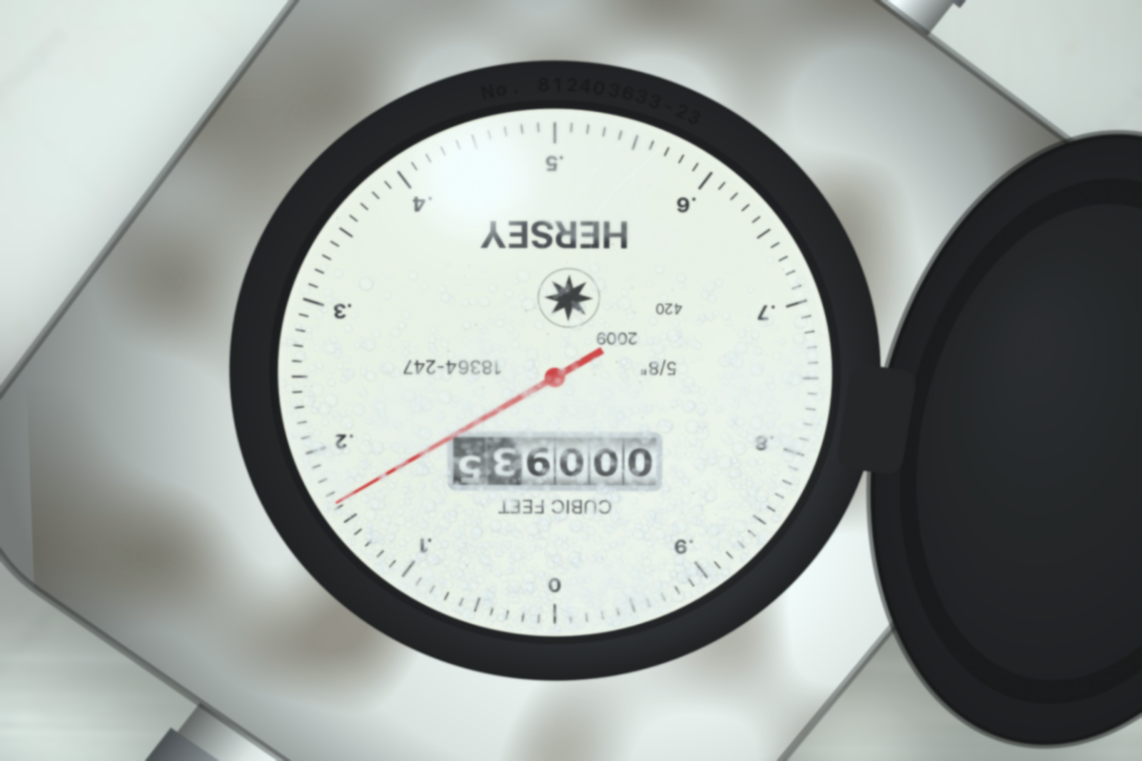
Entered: ft³ 935.16
